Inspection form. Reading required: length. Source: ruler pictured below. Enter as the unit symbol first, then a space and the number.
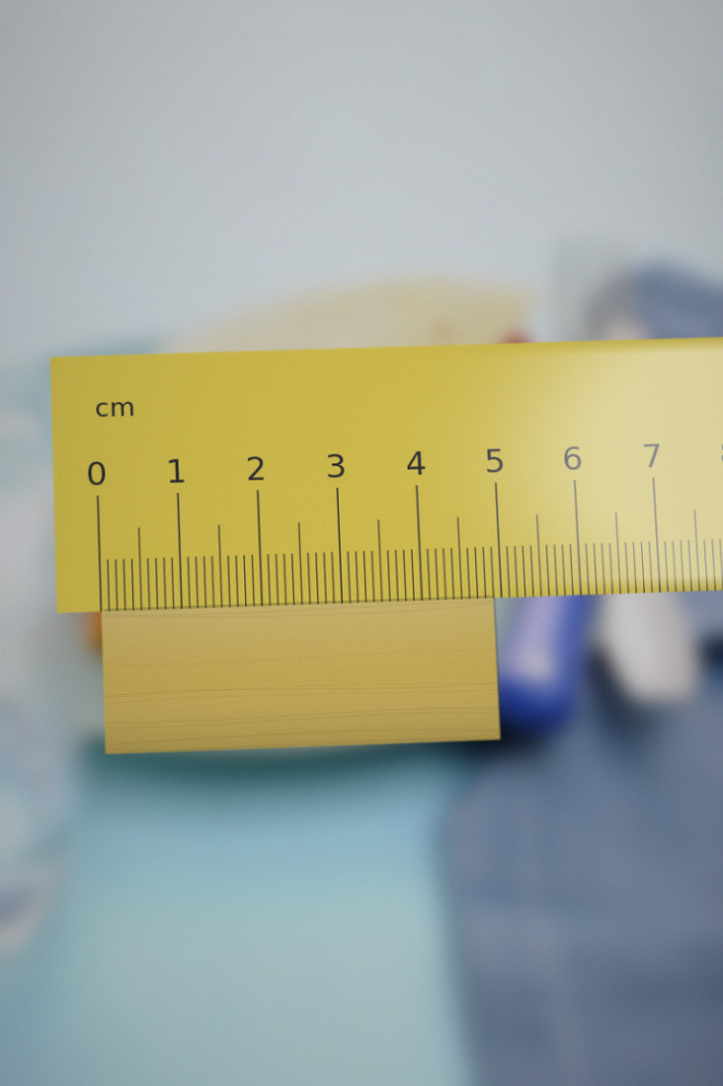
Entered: cm 4.9
